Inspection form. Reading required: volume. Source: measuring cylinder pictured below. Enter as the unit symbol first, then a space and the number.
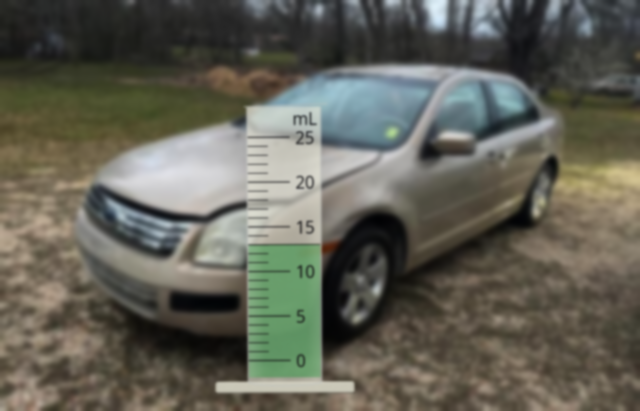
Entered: mL 13
